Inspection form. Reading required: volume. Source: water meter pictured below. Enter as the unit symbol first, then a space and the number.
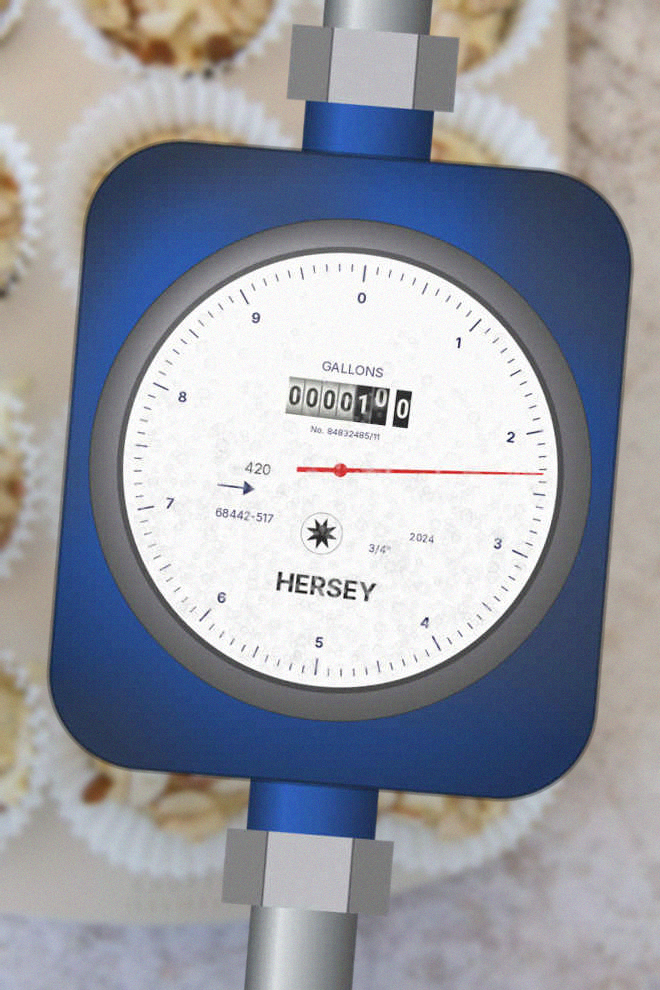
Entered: gal 102.3
